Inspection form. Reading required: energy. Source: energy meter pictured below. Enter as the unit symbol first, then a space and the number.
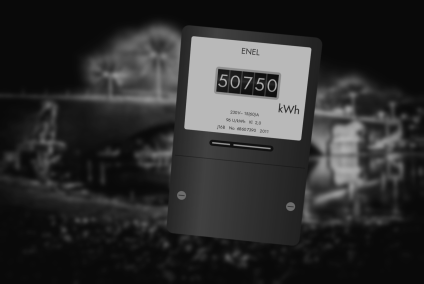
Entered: kWh 50750
